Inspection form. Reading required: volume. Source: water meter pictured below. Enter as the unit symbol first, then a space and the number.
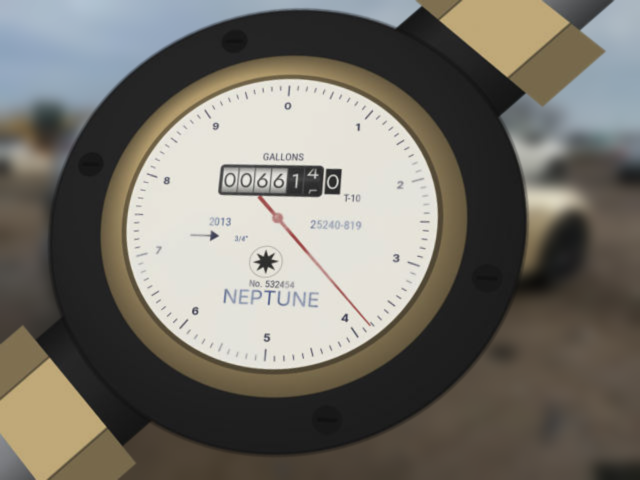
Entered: gal 66143.8
